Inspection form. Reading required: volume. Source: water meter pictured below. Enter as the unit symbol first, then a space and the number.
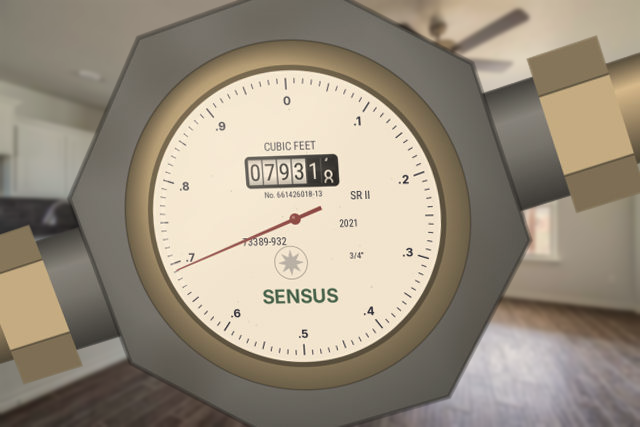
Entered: ft³ 79317.69
